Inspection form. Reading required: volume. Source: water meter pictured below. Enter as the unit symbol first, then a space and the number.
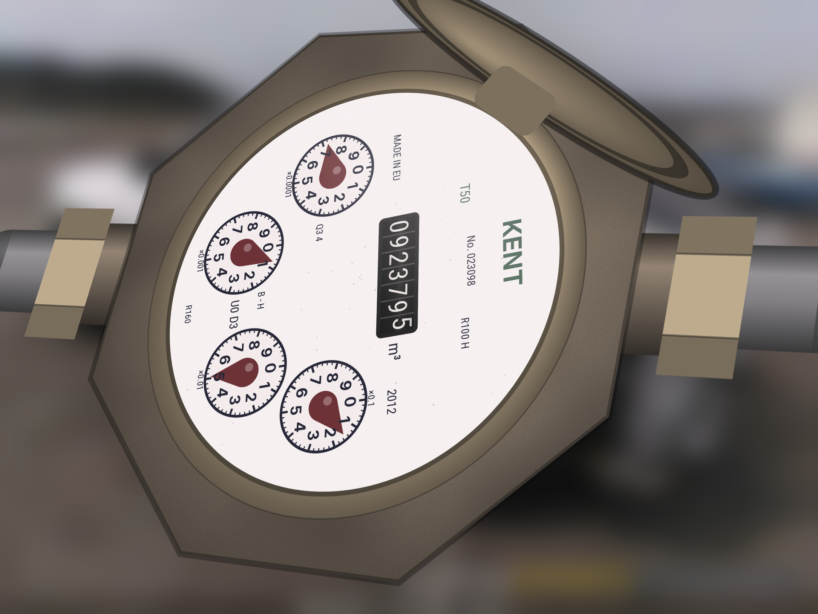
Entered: m³ 923795.1507
